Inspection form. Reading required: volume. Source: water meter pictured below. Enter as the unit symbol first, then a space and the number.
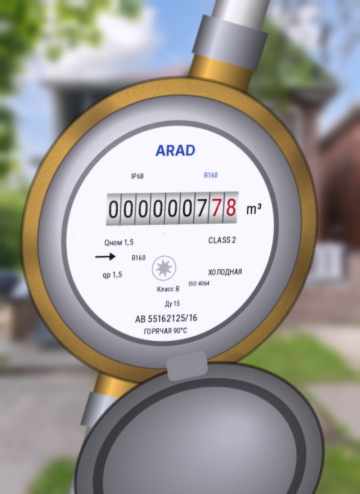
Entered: m³ 7.78
